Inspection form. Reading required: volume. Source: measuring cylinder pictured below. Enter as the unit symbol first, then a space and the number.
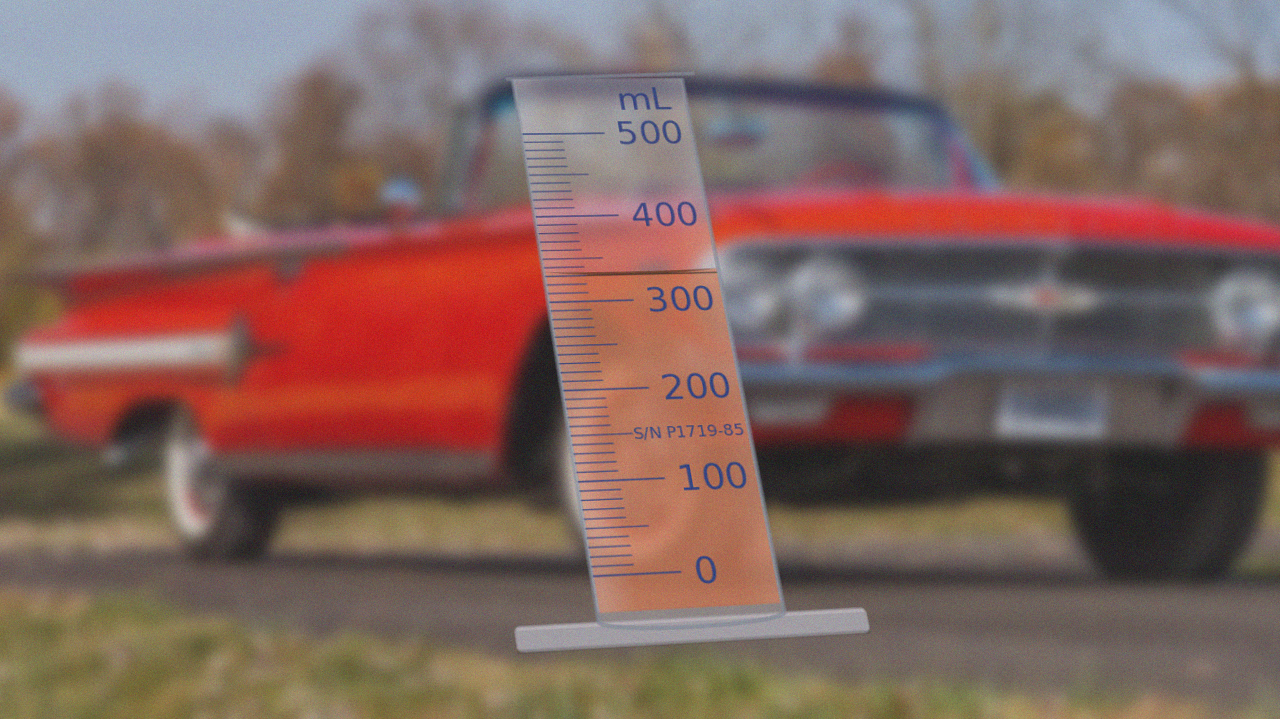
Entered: mL 330
